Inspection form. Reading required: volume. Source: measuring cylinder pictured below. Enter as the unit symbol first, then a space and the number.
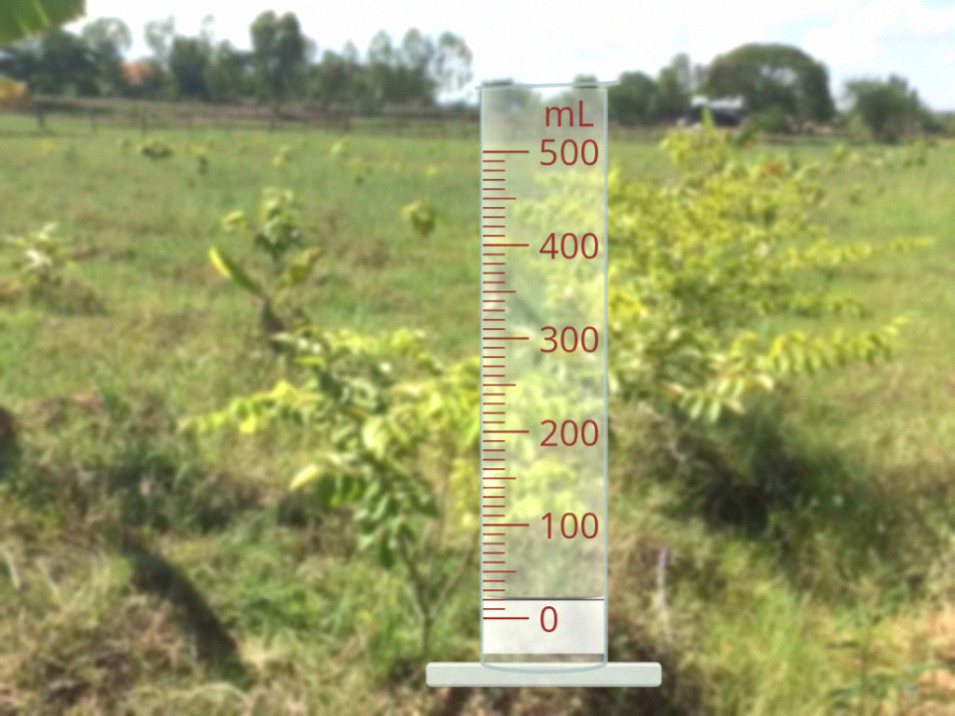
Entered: mL 20
